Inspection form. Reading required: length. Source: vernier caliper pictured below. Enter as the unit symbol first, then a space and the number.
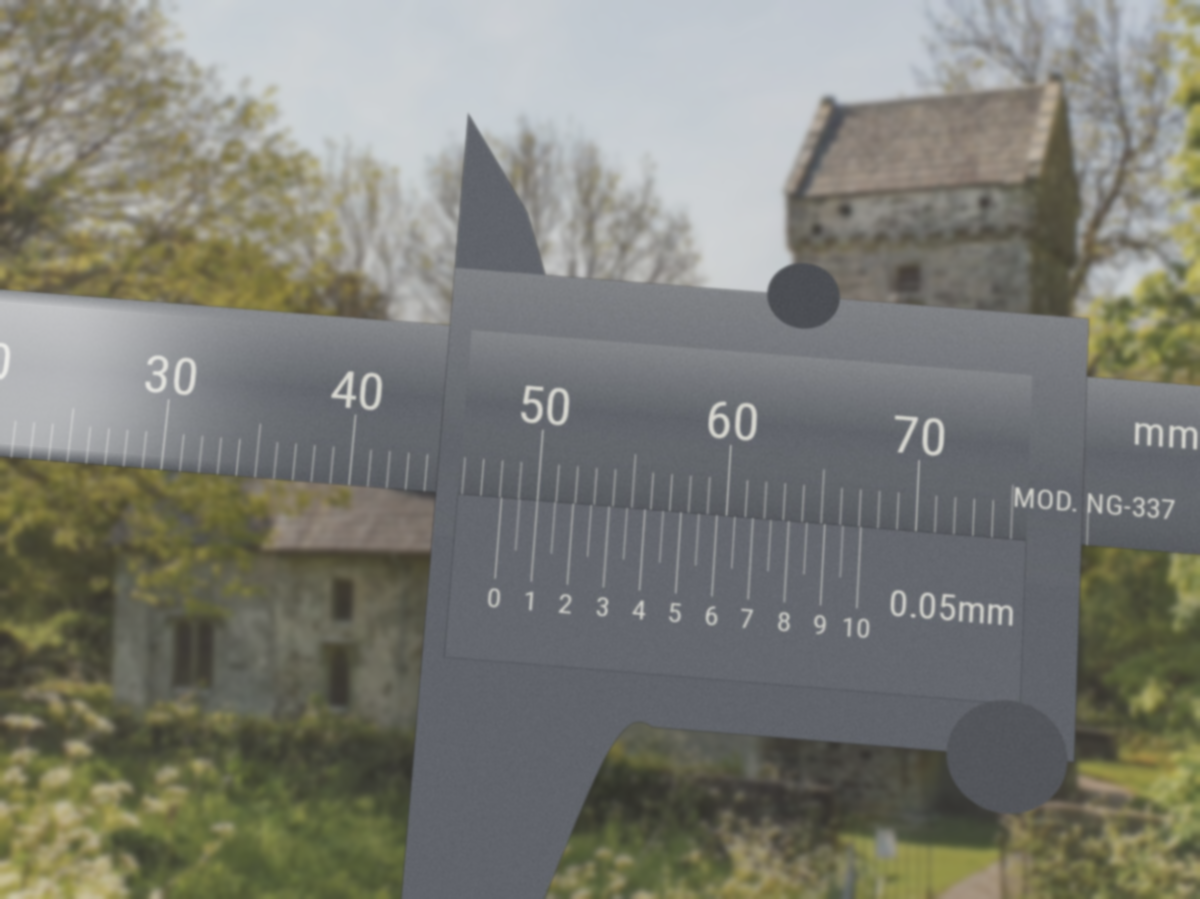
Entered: mm 48.1
